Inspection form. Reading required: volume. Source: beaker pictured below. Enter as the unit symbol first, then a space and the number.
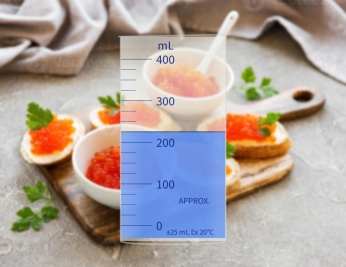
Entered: mL 225
